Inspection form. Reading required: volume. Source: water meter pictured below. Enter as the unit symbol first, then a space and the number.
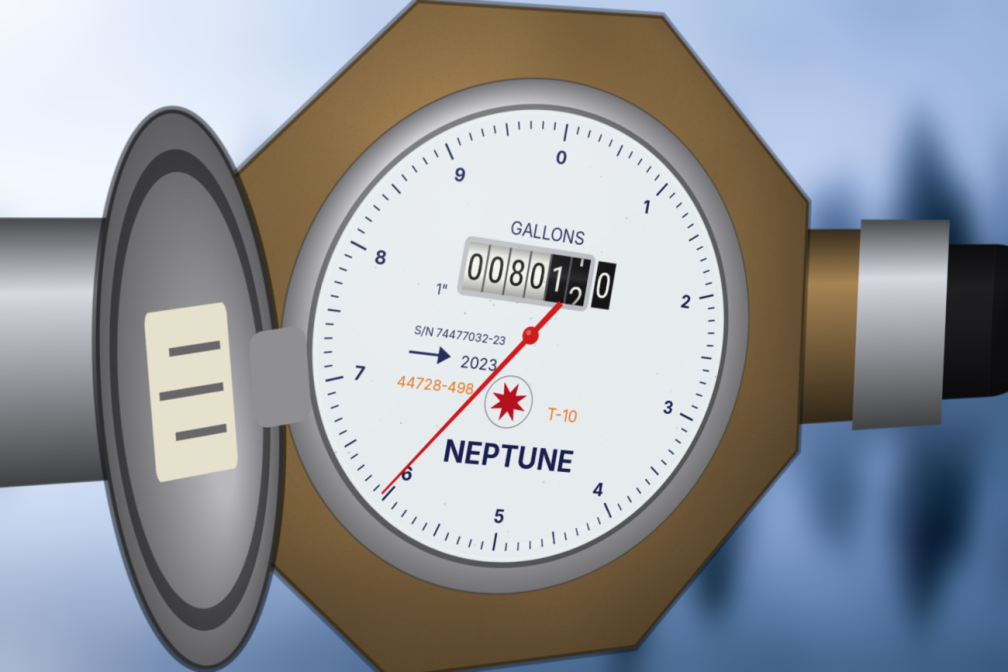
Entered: gal 80116.0
